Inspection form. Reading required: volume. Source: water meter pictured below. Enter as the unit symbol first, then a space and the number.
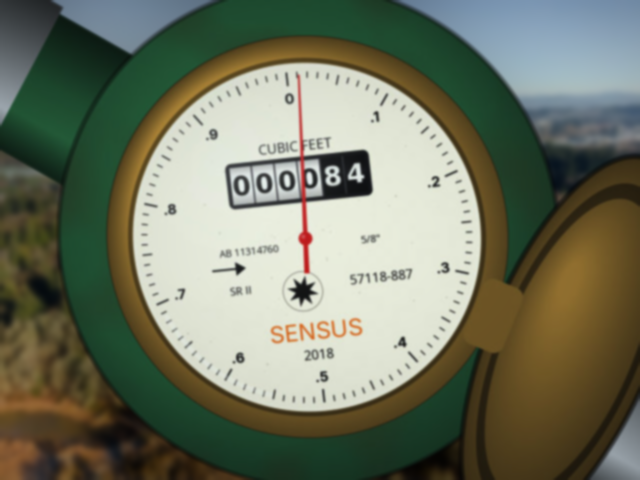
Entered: ft³ 84.01
